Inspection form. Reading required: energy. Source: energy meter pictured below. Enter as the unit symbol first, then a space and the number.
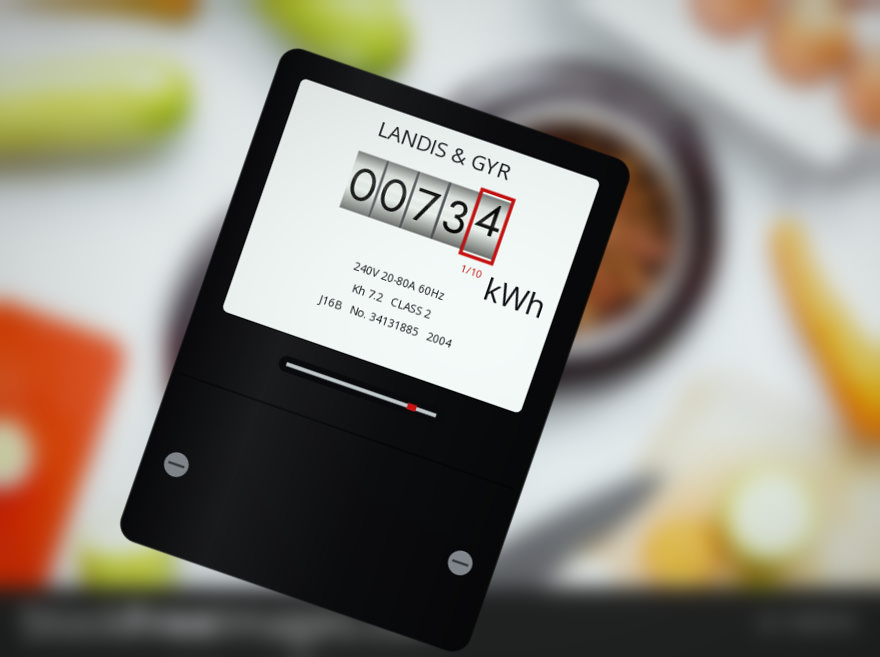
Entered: kWh 73.4
